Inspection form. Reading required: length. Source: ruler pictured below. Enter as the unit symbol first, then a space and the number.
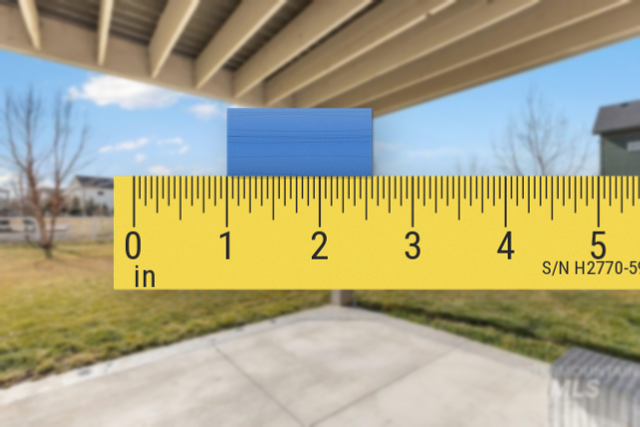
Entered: in 1.5625
